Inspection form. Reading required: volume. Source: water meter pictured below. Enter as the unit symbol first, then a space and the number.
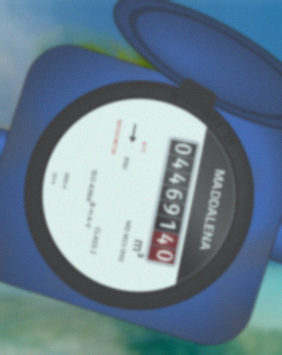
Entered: m³ 44691.40
